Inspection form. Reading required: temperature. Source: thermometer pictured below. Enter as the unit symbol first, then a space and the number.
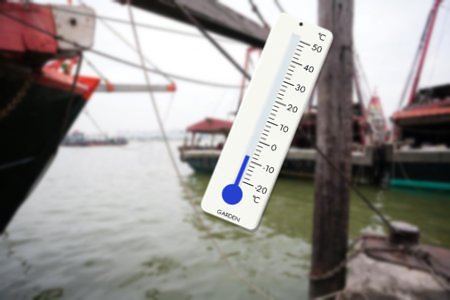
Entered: °C -8
